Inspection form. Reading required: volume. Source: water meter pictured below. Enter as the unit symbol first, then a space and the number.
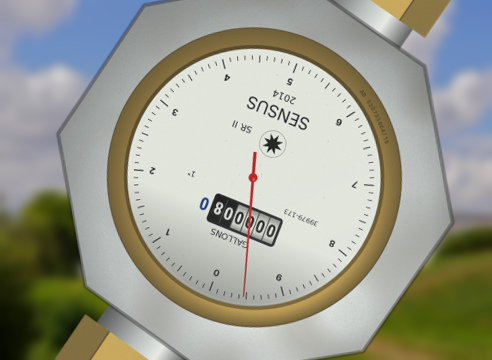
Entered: gal 79.5
